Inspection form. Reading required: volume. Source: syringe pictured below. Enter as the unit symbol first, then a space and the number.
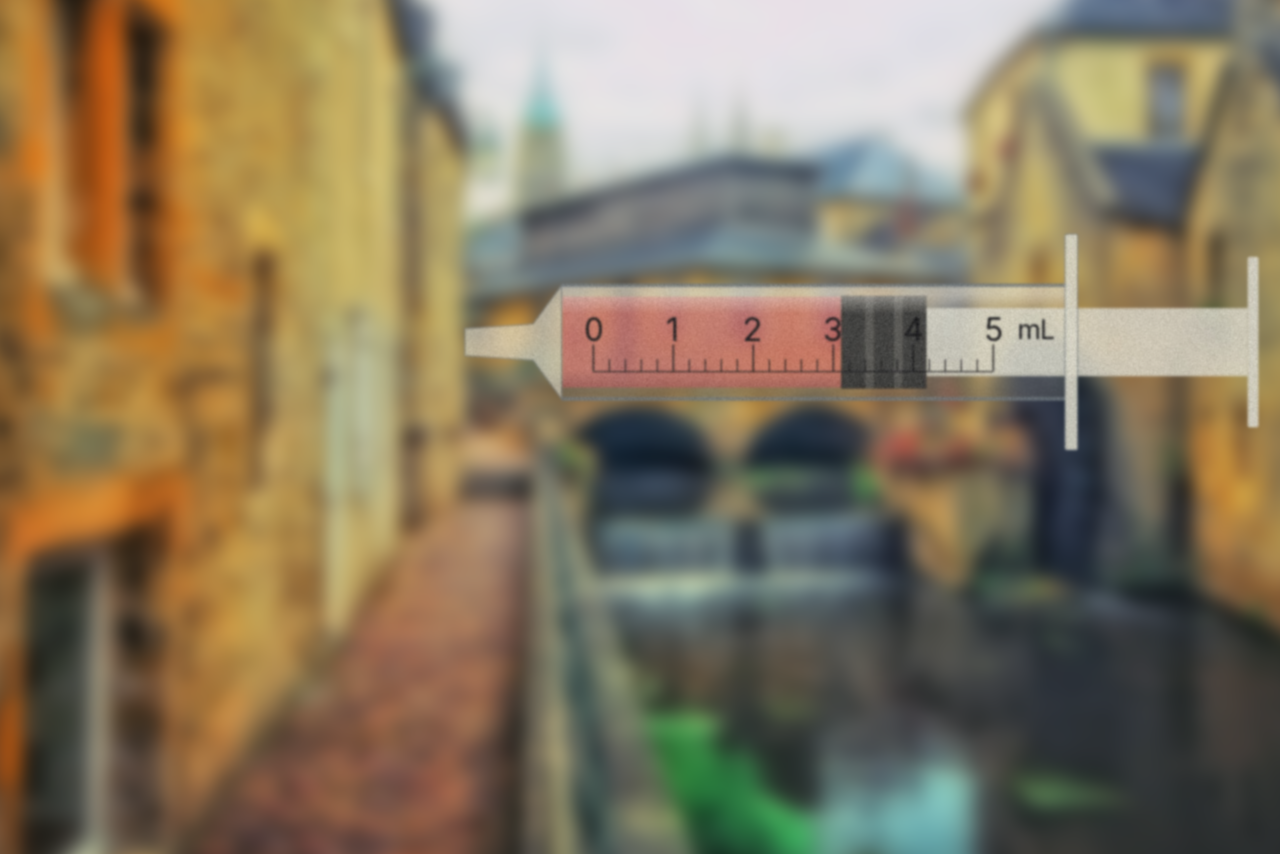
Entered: mL 3.1
